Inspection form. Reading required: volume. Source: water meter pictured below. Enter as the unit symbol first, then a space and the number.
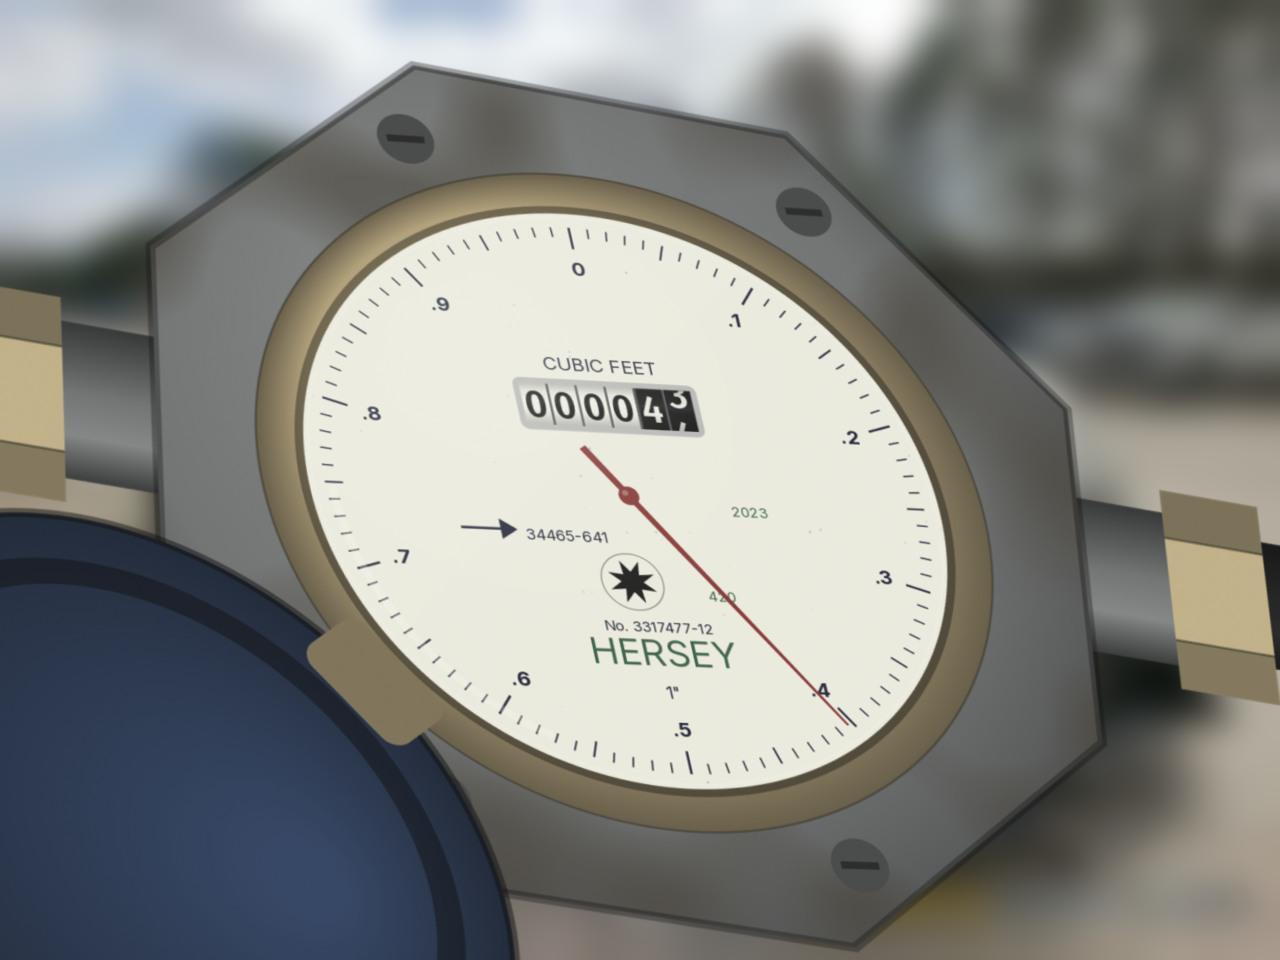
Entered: ft³ 43.40
